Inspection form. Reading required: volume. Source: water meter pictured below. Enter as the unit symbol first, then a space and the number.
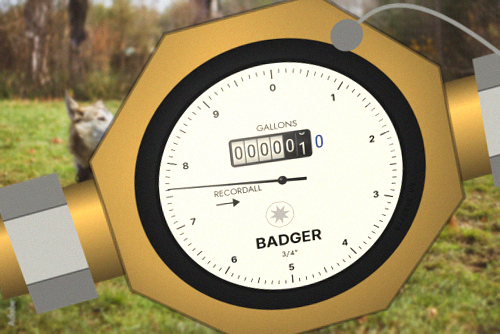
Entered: gal 7.6
